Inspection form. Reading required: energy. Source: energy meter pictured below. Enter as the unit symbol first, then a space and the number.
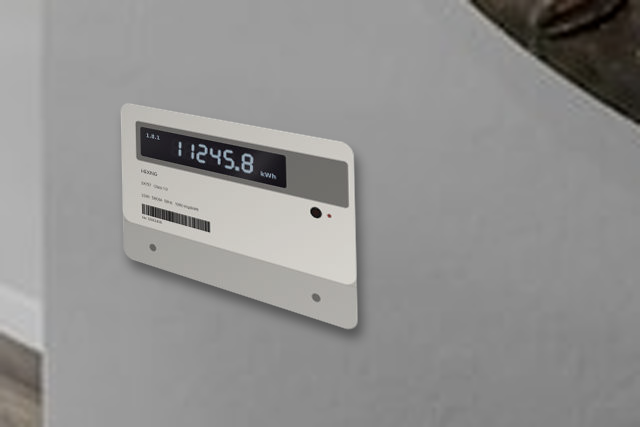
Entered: kWh 11245.8
